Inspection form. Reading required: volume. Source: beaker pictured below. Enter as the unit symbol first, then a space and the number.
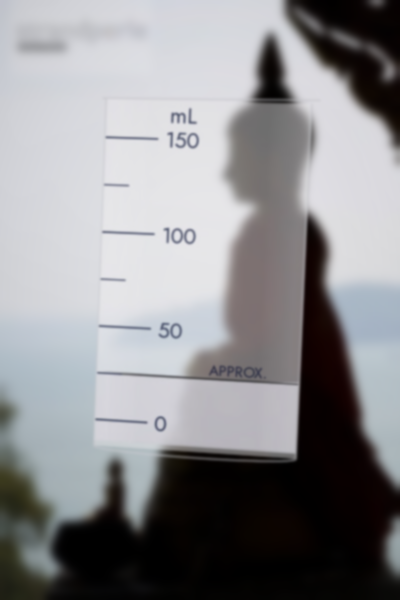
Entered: mL 25
